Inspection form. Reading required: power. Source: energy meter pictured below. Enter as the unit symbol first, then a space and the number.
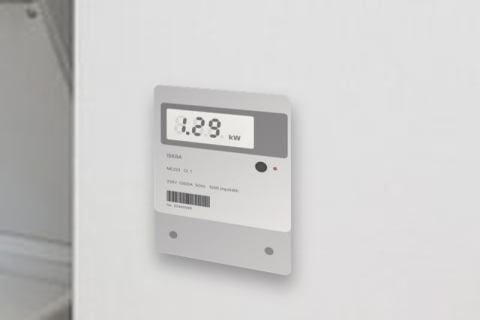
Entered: kW 1.29
